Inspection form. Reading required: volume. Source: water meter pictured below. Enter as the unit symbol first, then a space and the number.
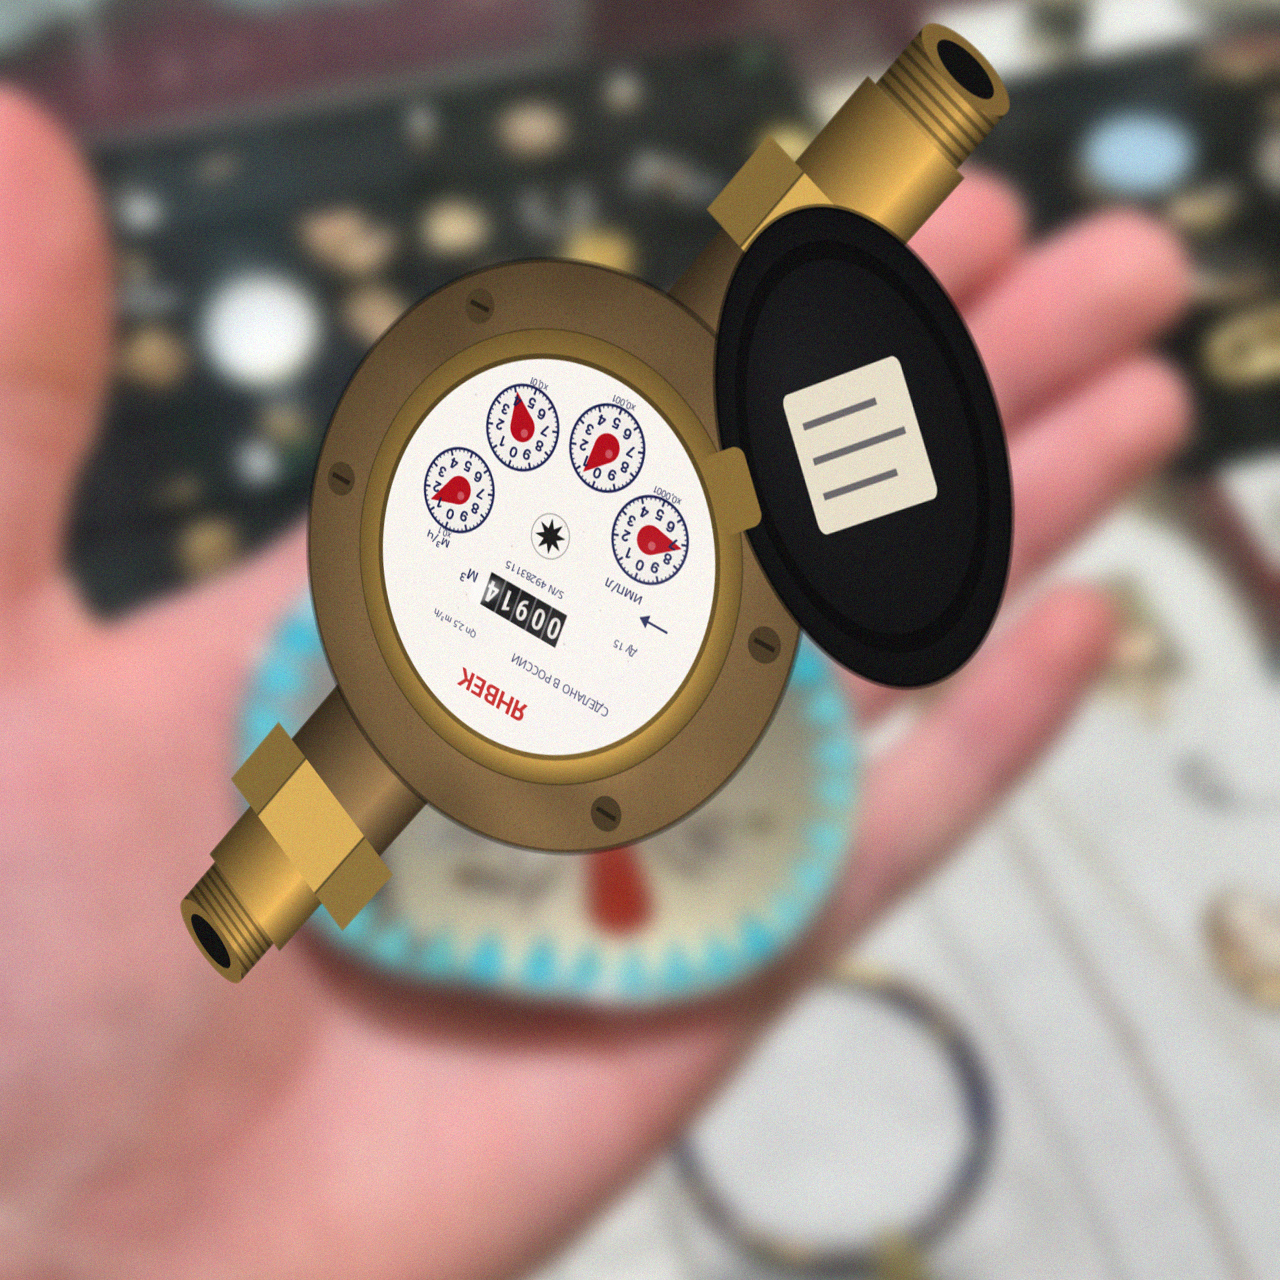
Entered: m³ 914.1407
